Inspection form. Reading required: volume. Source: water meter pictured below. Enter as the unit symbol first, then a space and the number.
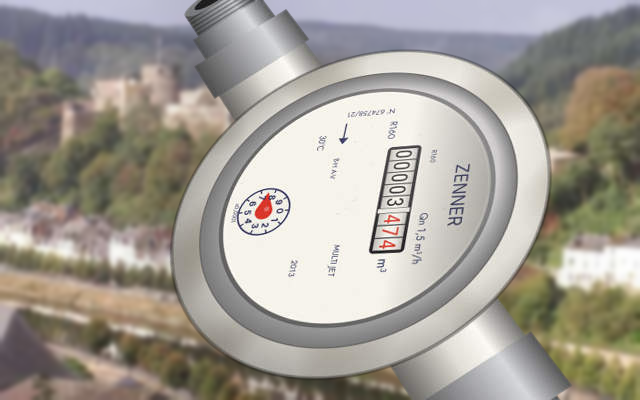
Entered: m³ 3.4747
